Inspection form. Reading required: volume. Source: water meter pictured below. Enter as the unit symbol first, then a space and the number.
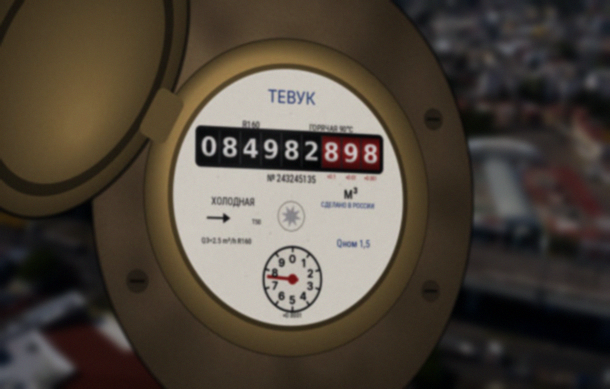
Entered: m³ 84982.8987
